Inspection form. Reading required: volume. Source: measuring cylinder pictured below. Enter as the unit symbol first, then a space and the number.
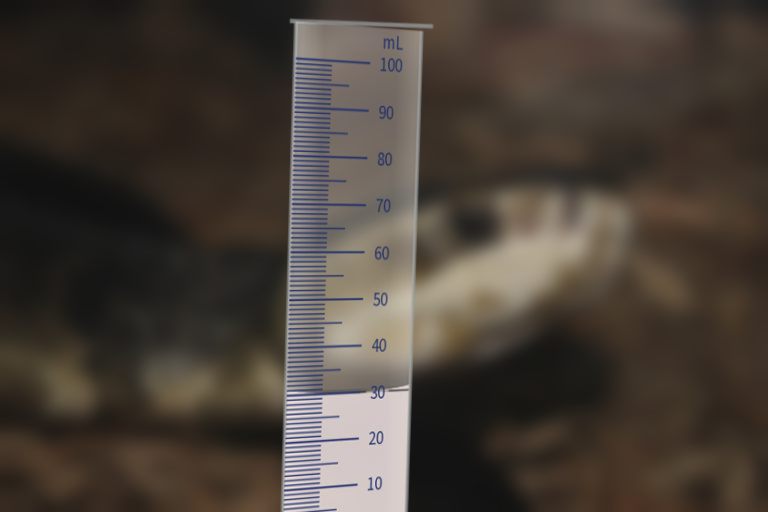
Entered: mL 30
